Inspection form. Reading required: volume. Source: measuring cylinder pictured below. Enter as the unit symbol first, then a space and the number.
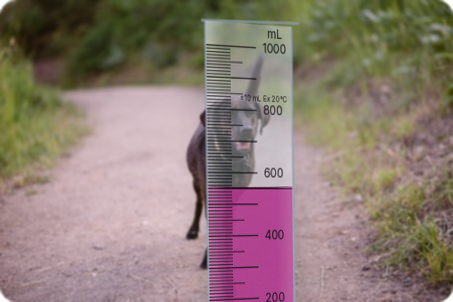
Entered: mL 550
